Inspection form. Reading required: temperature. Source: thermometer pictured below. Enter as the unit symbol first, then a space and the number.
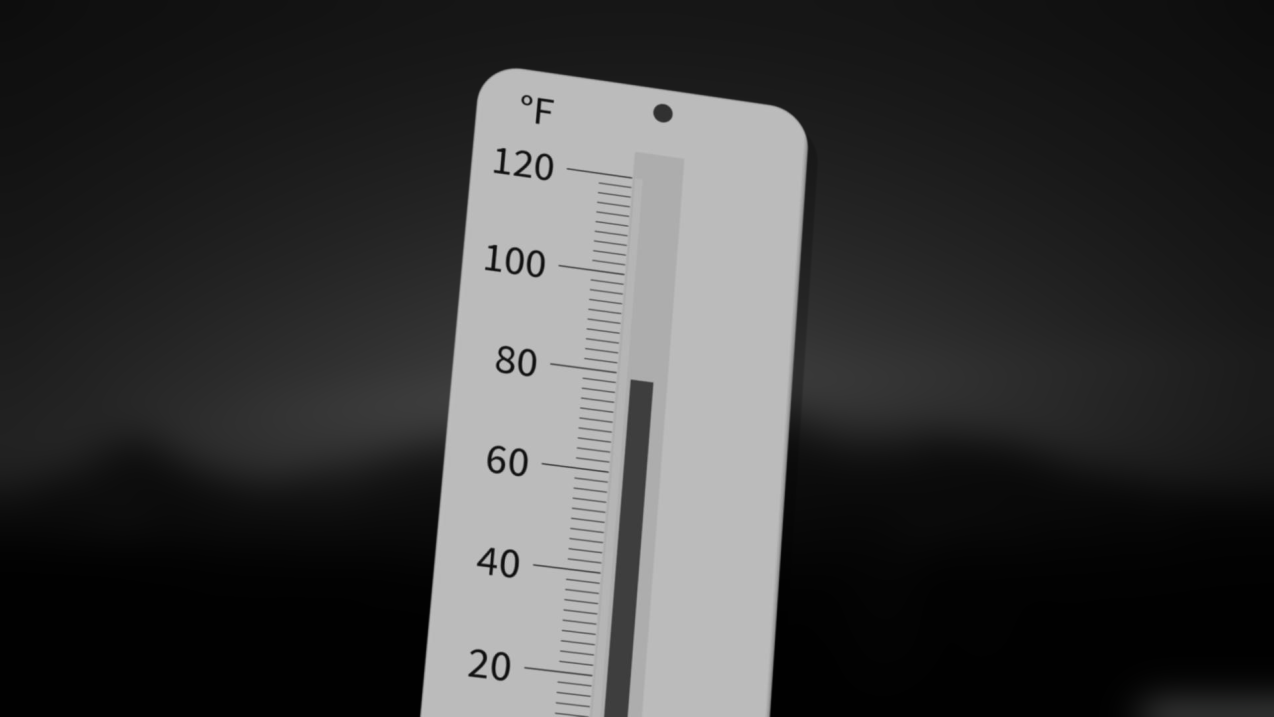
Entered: °F 79
